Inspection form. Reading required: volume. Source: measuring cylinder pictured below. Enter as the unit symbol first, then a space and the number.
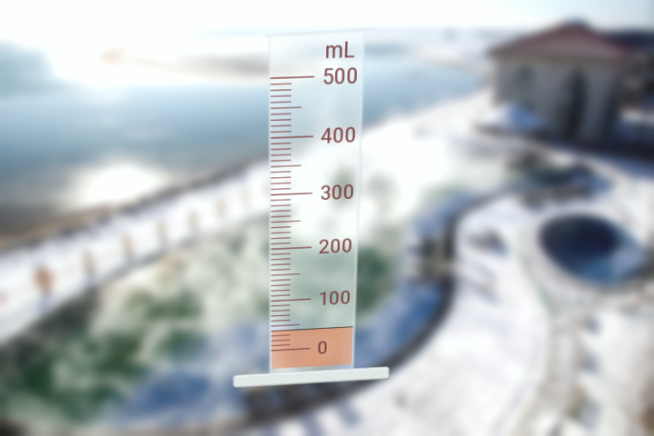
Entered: mL 40
